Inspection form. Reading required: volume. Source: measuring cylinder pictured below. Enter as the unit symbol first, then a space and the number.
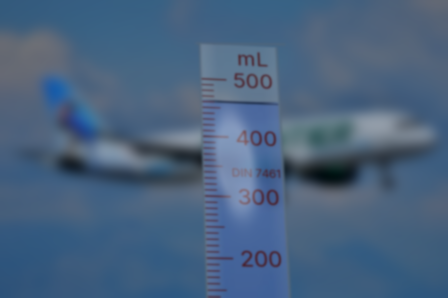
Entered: mL 460
